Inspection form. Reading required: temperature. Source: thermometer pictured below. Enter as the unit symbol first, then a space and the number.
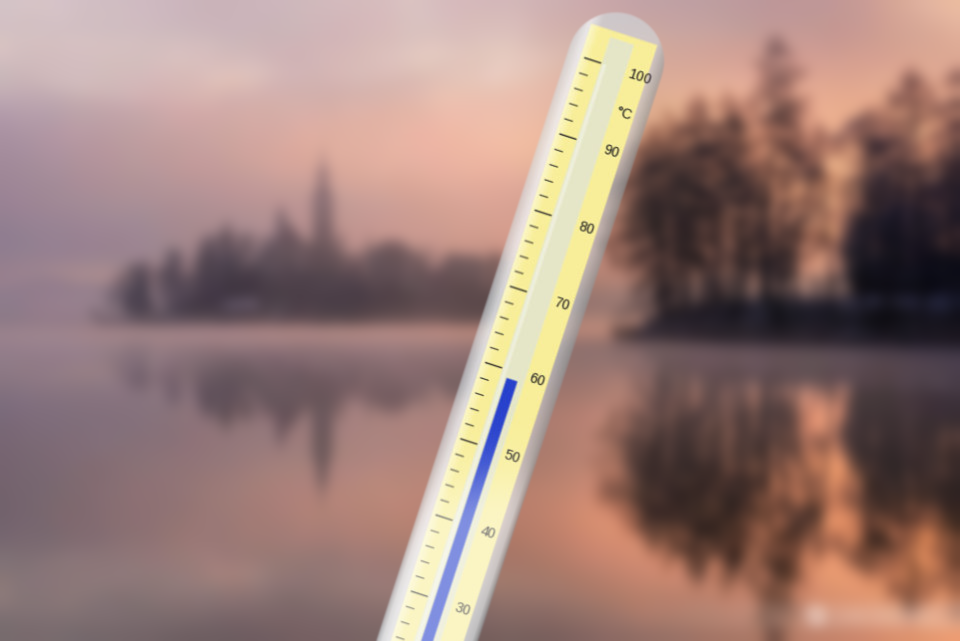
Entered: °C 59
